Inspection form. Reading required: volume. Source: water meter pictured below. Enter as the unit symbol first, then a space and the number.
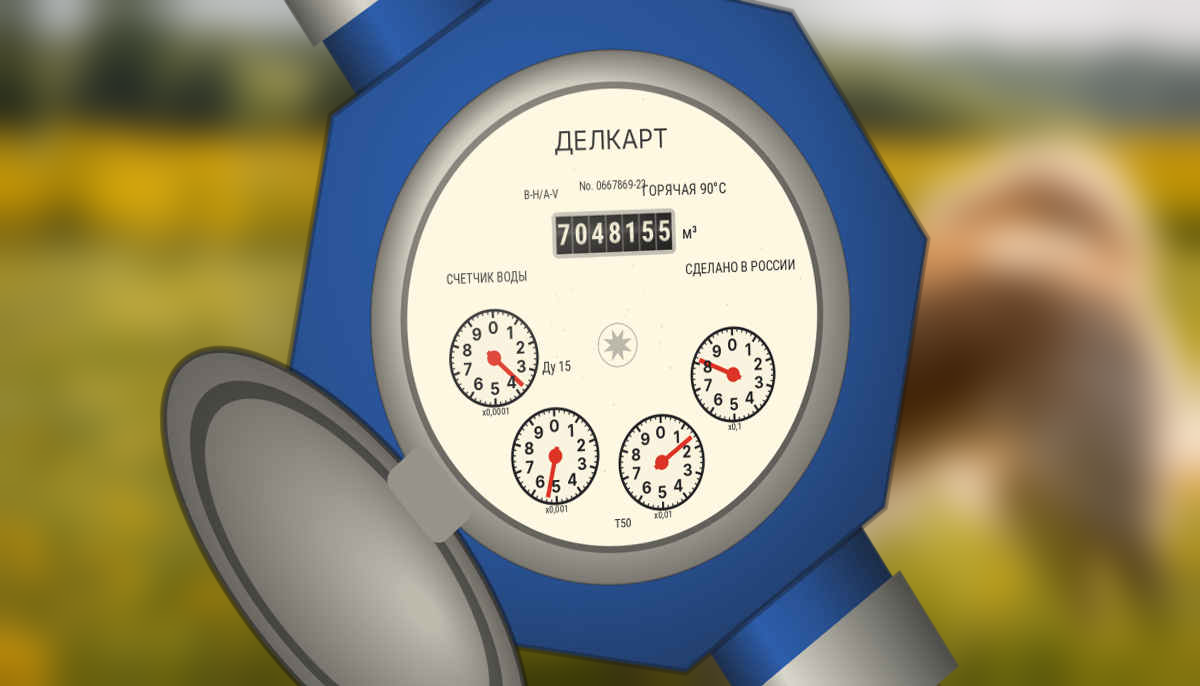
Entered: m³ 7048155.8153
